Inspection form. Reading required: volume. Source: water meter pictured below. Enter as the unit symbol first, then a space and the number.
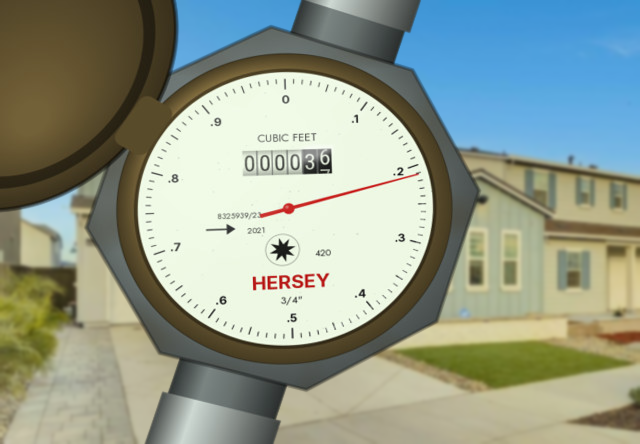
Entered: ft³ 36.21
